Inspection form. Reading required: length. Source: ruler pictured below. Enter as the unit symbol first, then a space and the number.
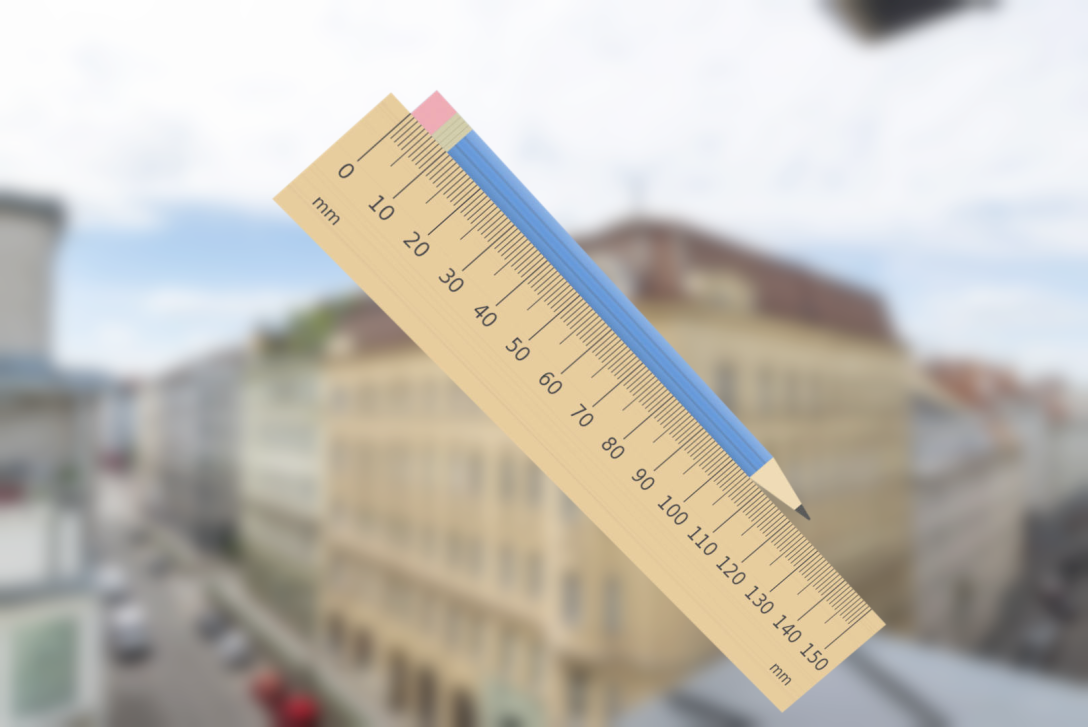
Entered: mm 123
